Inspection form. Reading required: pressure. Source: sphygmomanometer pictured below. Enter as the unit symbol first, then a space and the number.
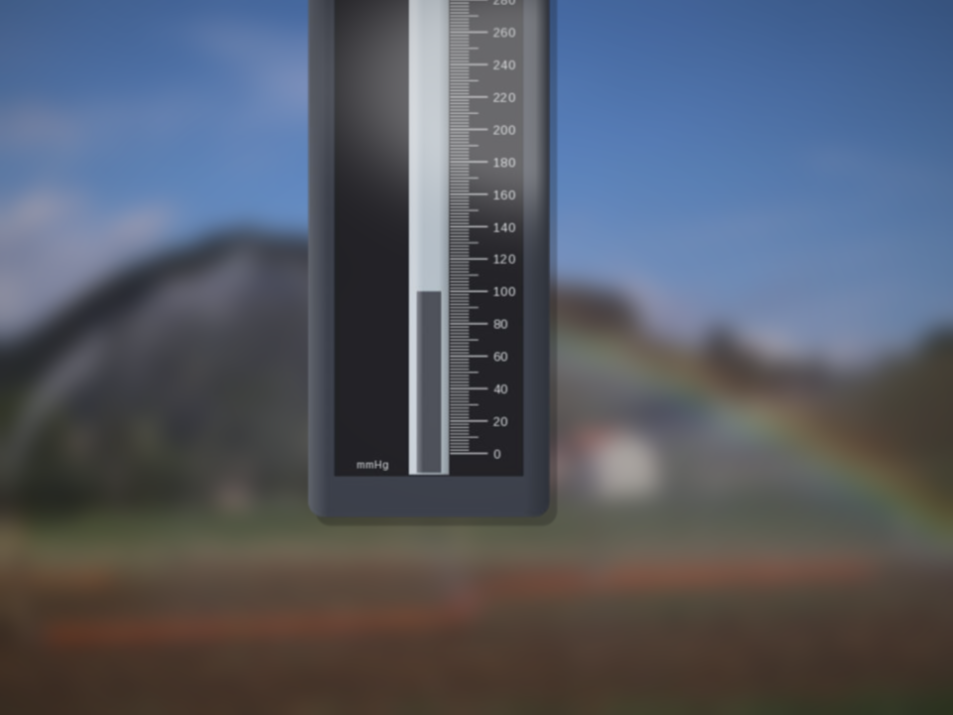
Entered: mmHg 100
